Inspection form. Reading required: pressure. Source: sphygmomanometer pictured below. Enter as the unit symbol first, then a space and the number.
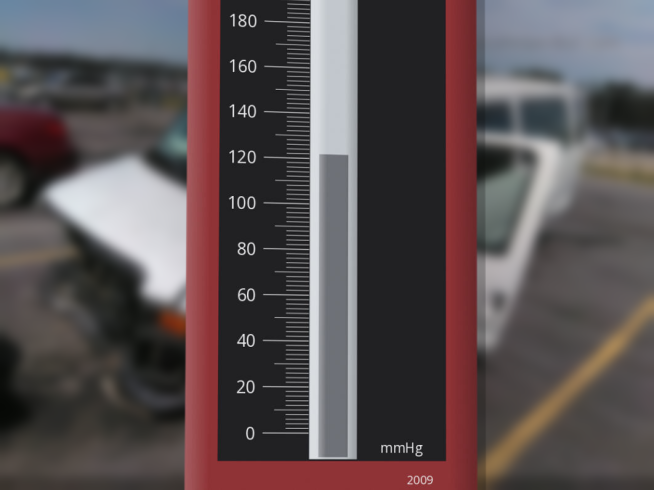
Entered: mmHg 122
